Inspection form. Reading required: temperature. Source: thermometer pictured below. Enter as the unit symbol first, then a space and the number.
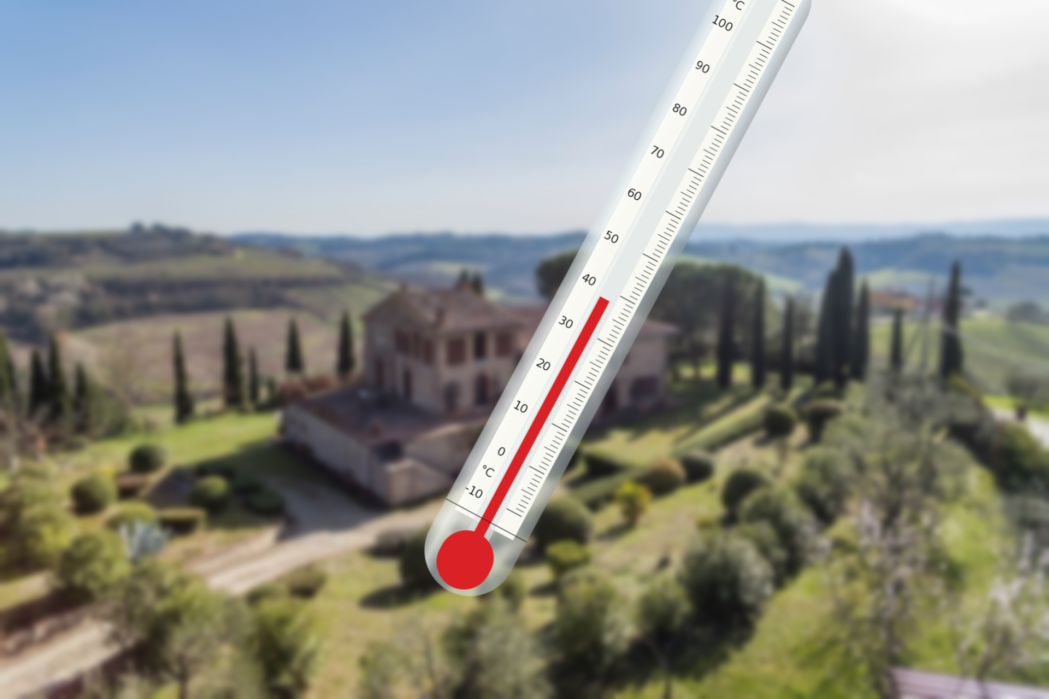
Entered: °C 38
